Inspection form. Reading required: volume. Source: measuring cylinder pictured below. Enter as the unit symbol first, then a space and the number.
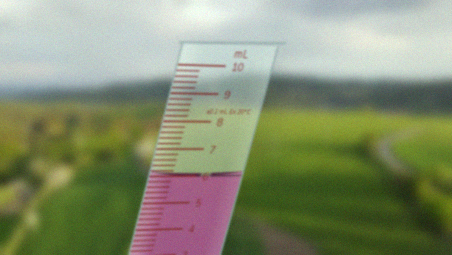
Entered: mL 6
